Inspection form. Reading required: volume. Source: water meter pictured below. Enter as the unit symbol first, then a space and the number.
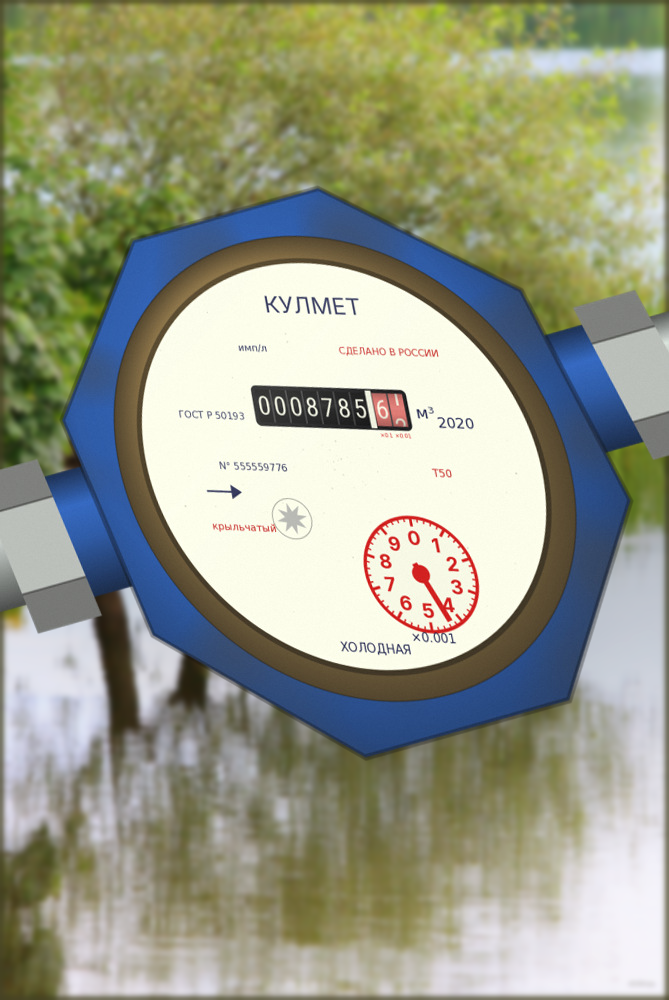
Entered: m³ 8785.614
